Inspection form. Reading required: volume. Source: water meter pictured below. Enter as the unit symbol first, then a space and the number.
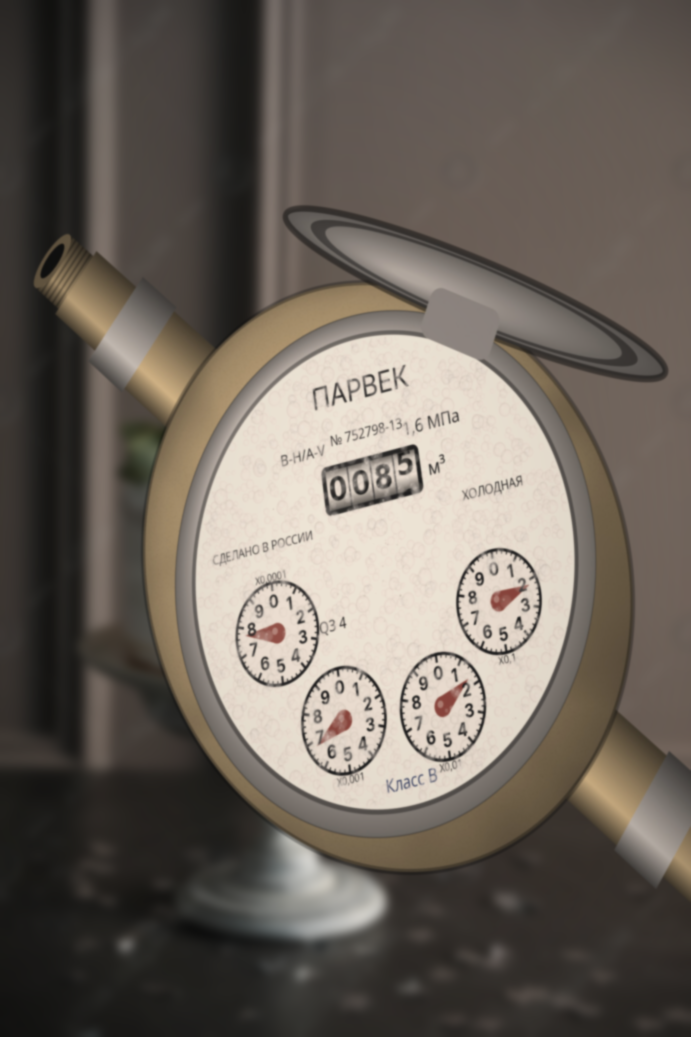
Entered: m³ 85.2167
